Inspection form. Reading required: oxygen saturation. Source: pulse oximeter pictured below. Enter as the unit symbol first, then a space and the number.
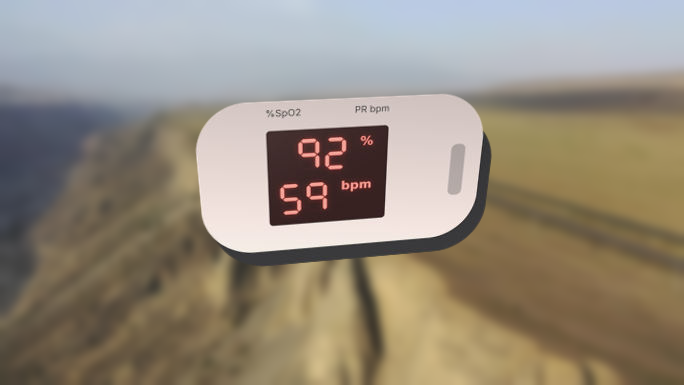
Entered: % 92
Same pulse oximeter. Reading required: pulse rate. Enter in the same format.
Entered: bpm 59
